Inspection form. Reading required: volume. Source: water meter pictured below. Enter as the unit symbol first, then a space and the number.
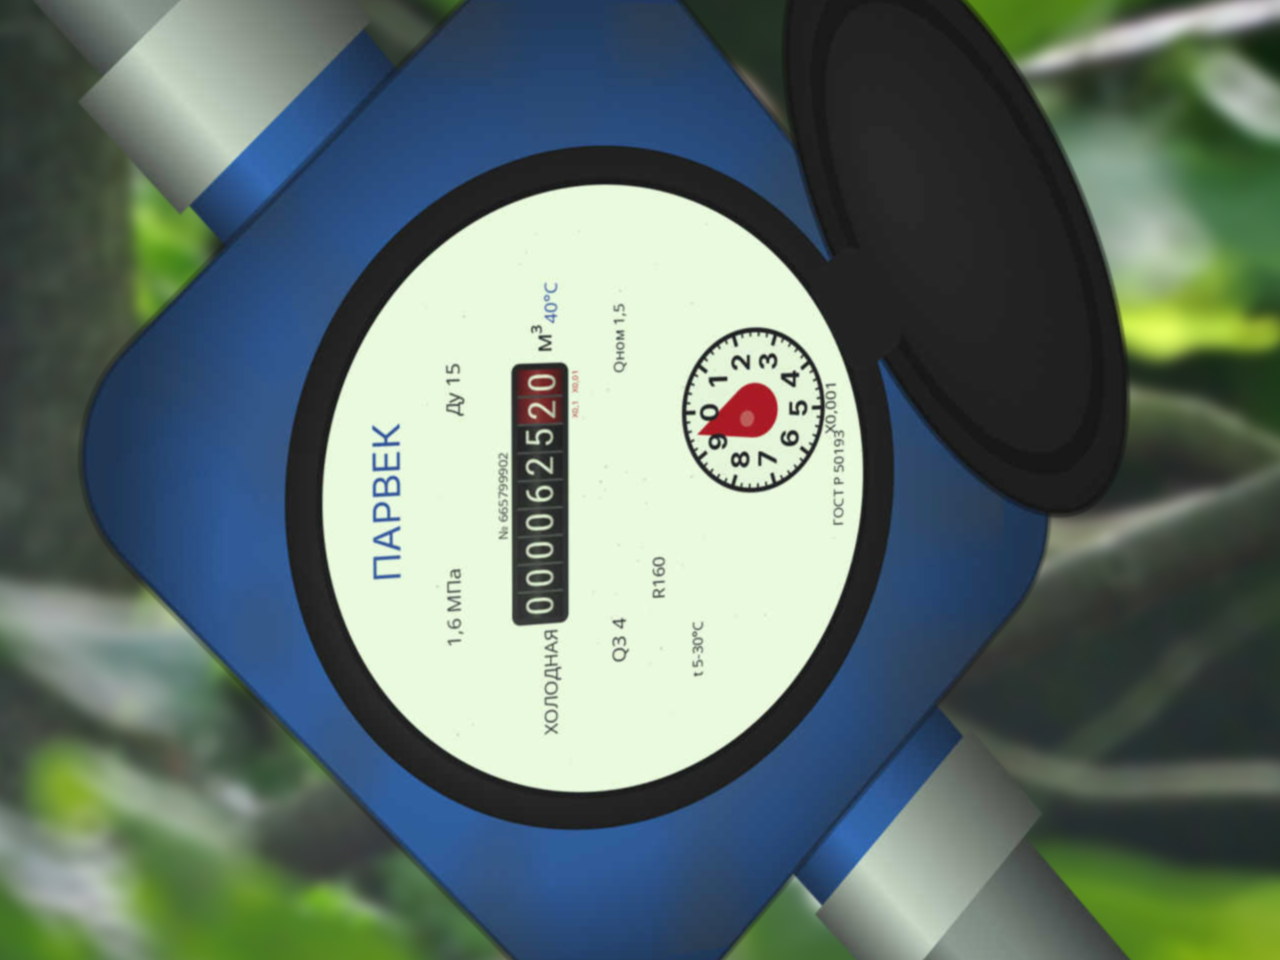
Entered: m³ 625.199
